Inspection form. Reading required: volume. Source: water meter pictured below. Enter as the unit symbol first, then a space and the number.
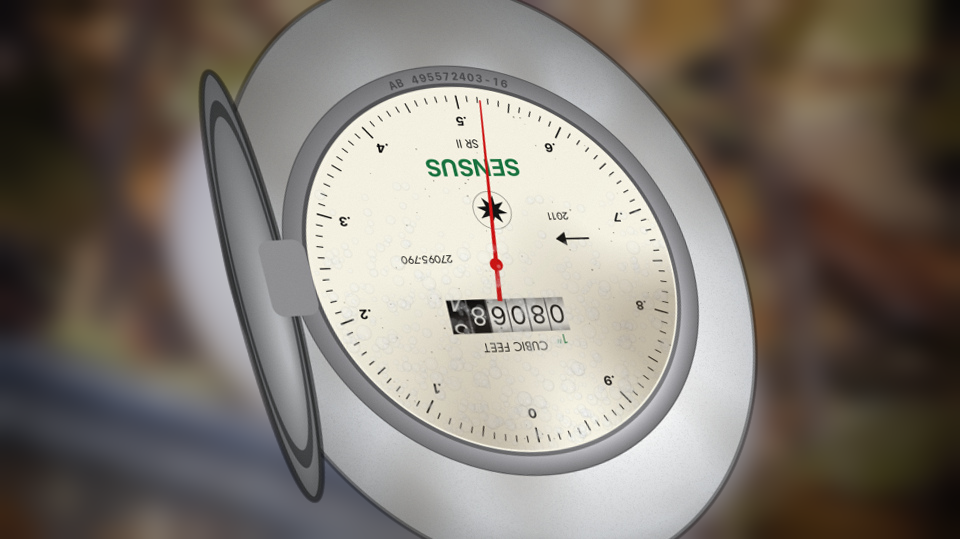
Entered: ft³ 80683.52
